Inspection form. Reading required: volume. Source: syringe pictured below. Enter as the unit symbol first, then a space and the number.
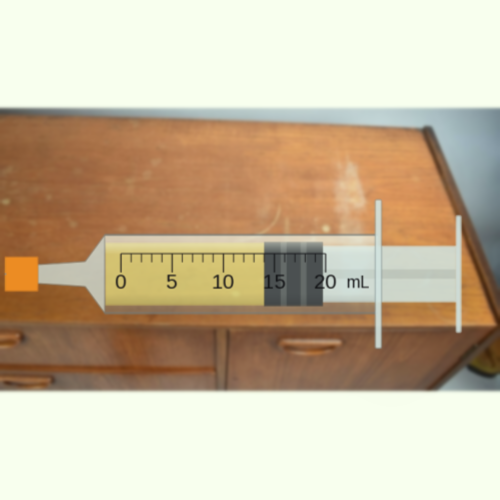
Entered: mL 14
